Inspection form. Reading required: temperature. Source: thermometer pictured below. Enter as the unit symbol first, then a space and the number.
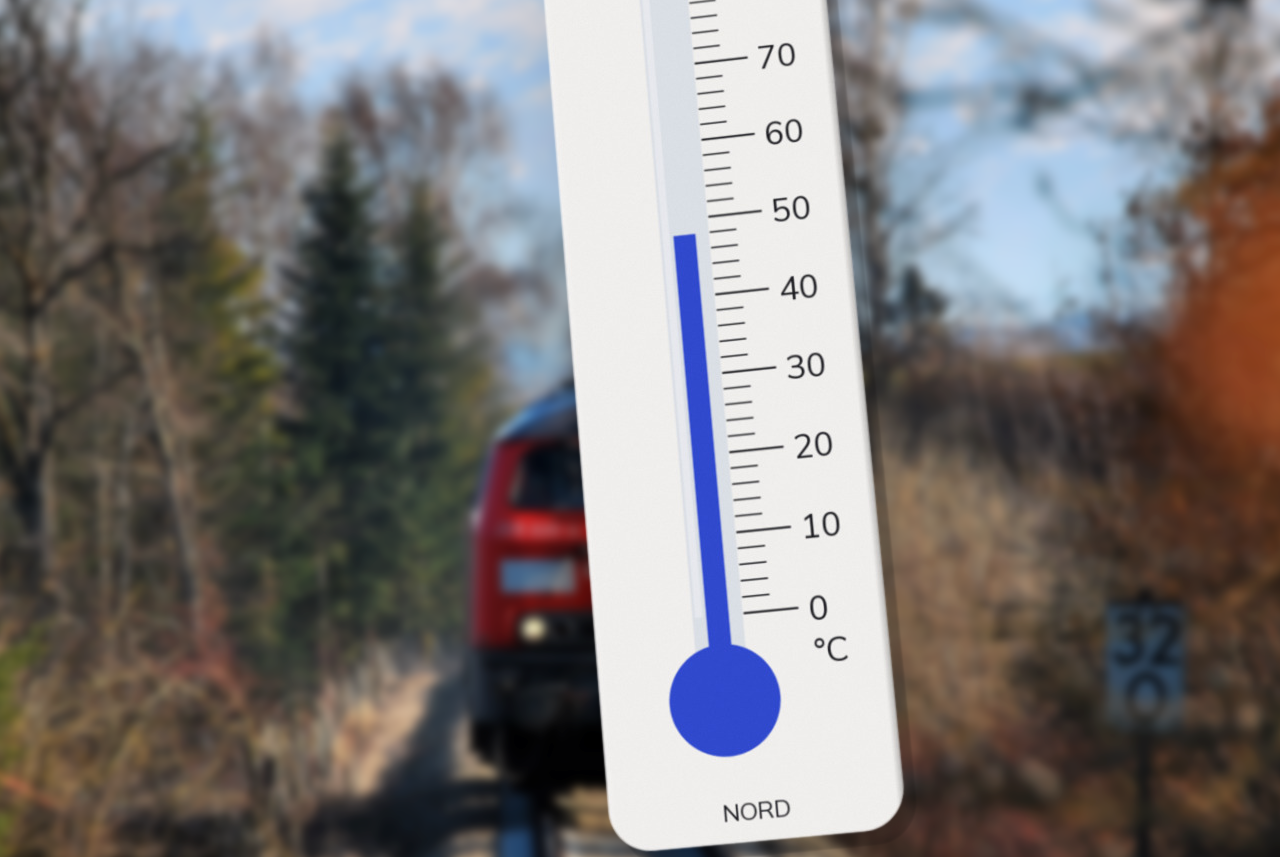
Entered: °C 48
